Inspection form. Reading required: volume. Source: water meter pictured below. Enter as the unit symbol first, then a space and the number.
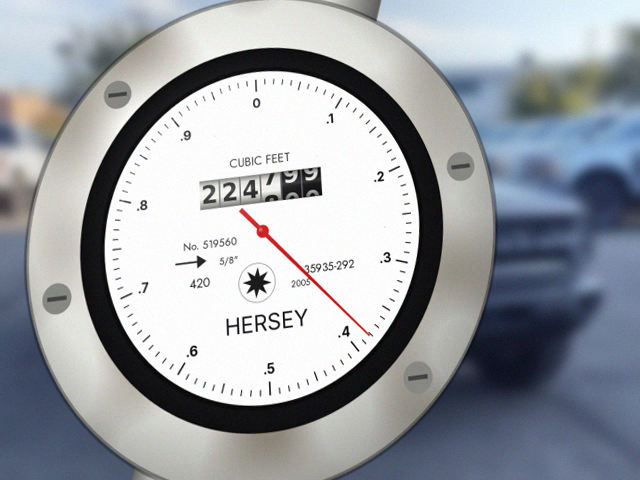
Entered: ft³ 224799.38
